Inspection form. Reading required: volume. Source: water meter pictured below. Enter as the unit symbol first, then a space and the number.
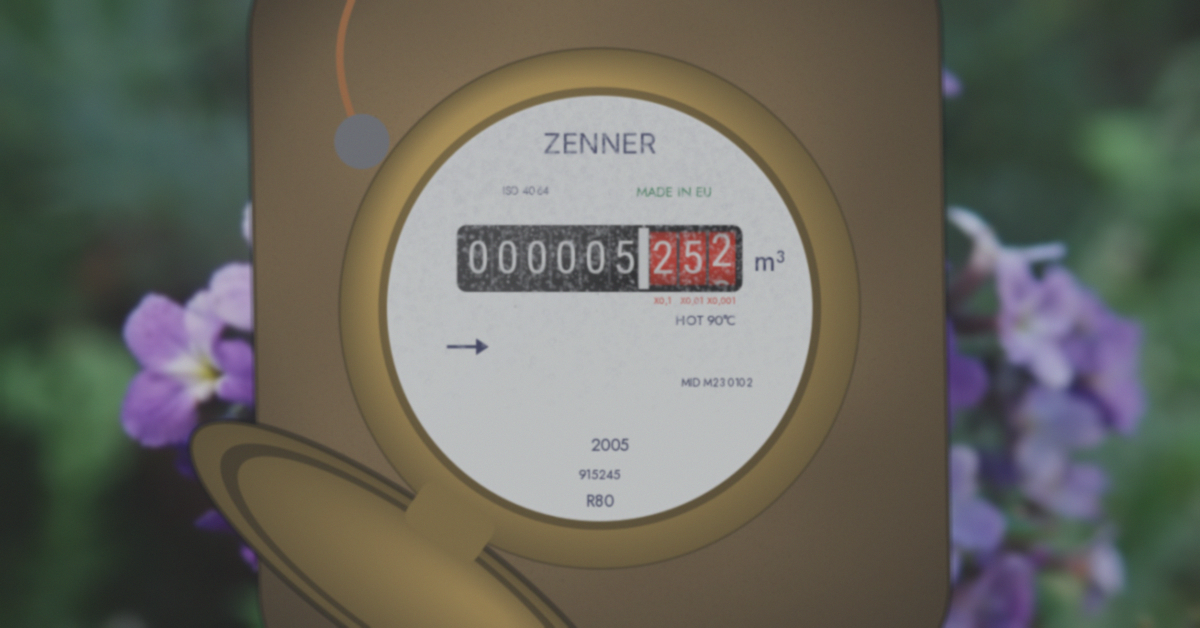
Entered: m³ 5.252
